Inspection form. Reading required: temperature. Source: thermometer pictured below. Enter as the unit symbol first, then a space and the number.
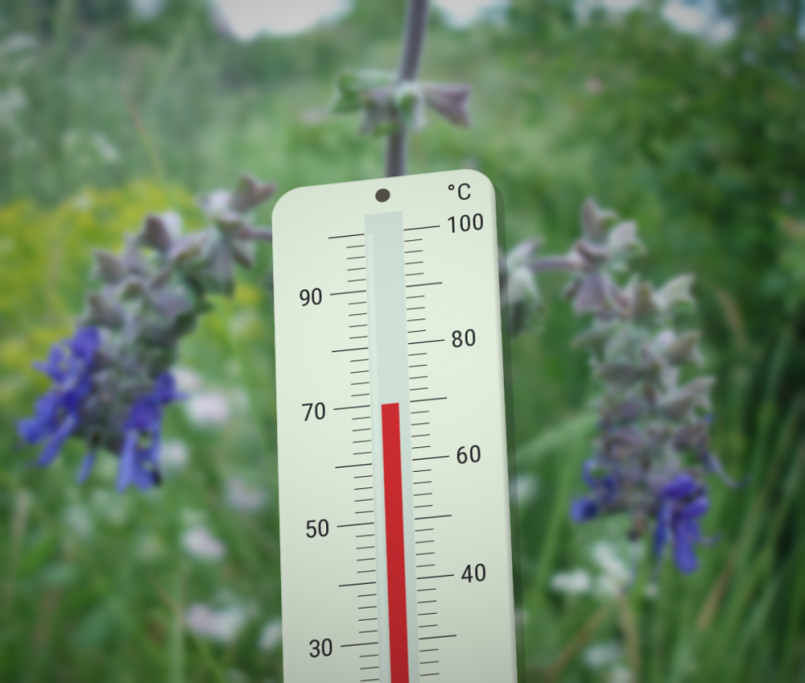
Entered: °C 70
